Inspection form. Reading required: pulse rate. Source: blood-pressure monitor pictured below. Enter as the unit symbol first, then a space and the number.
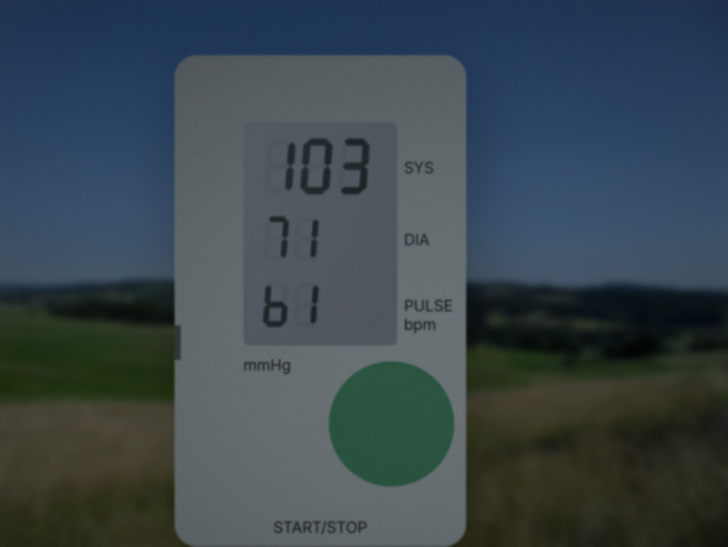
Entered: bpm 61
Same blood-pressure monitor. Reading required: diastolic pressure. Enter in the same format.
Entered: mmHg 71
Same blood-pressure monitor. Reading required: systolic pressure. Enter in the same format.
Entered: mmHg 103
